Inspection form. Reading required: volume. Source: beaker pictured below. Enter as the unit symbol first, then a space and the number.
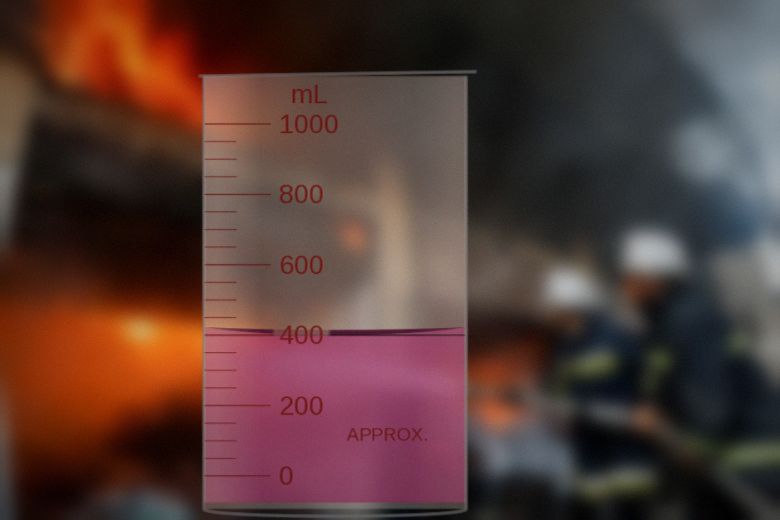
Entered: mL 400
